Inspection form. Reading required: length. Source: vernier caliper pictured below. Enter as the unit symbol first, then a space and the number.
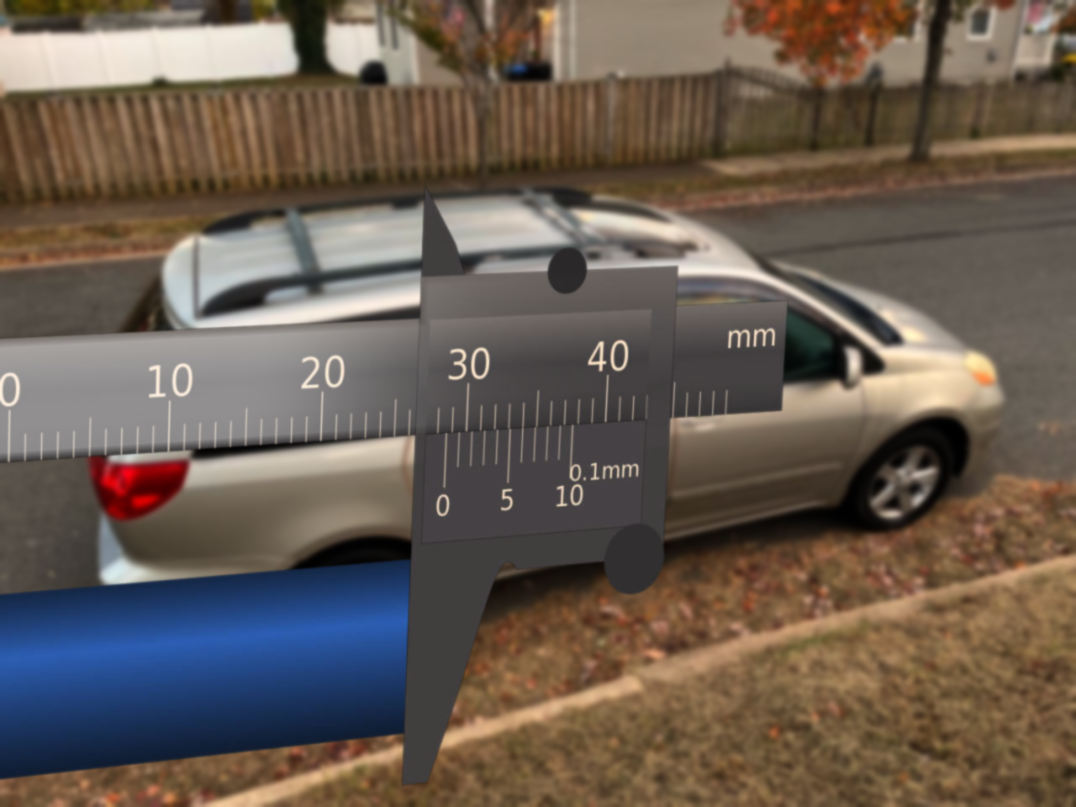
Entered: mm 28.6
